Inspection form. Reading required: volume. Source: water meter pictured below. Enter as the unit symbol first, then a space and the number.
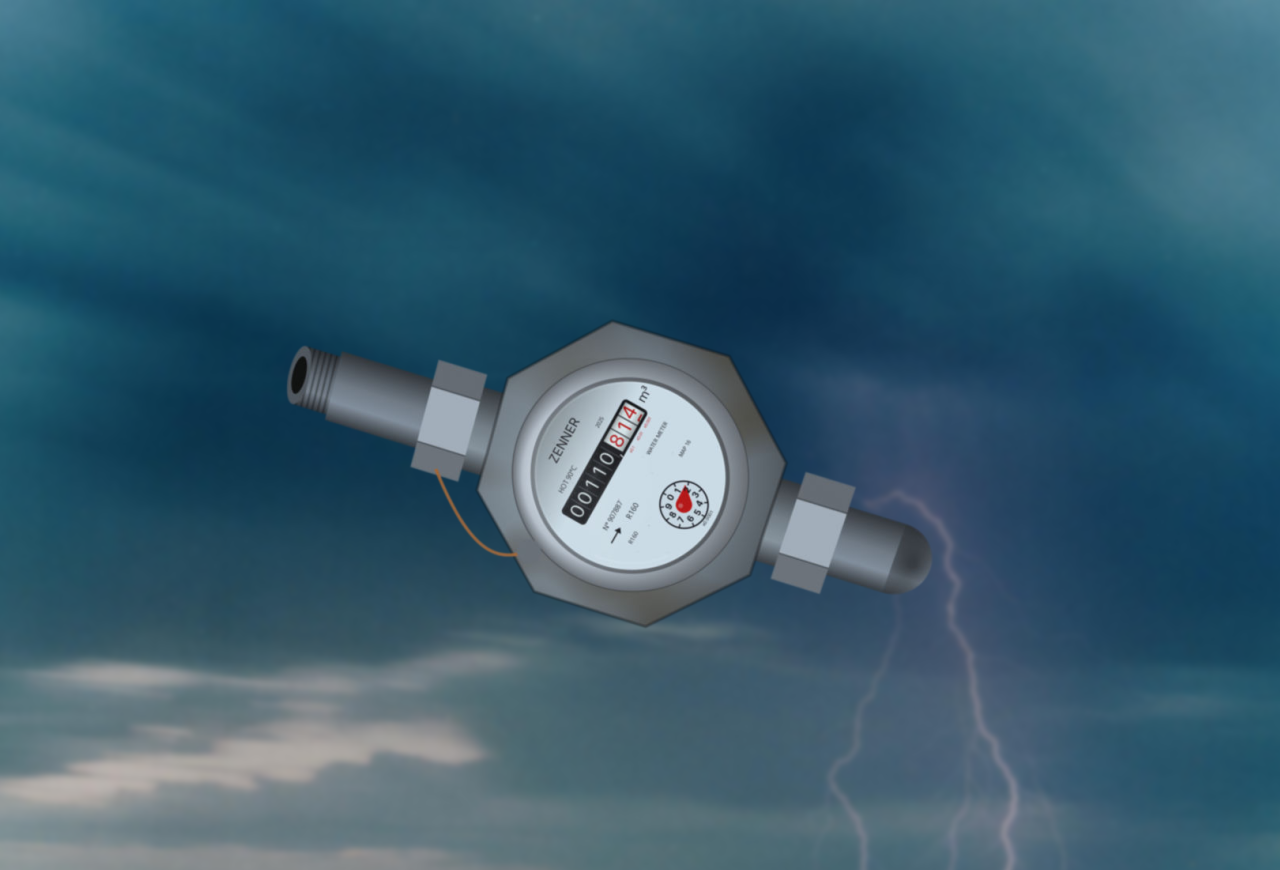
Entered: m³ 110.8141
